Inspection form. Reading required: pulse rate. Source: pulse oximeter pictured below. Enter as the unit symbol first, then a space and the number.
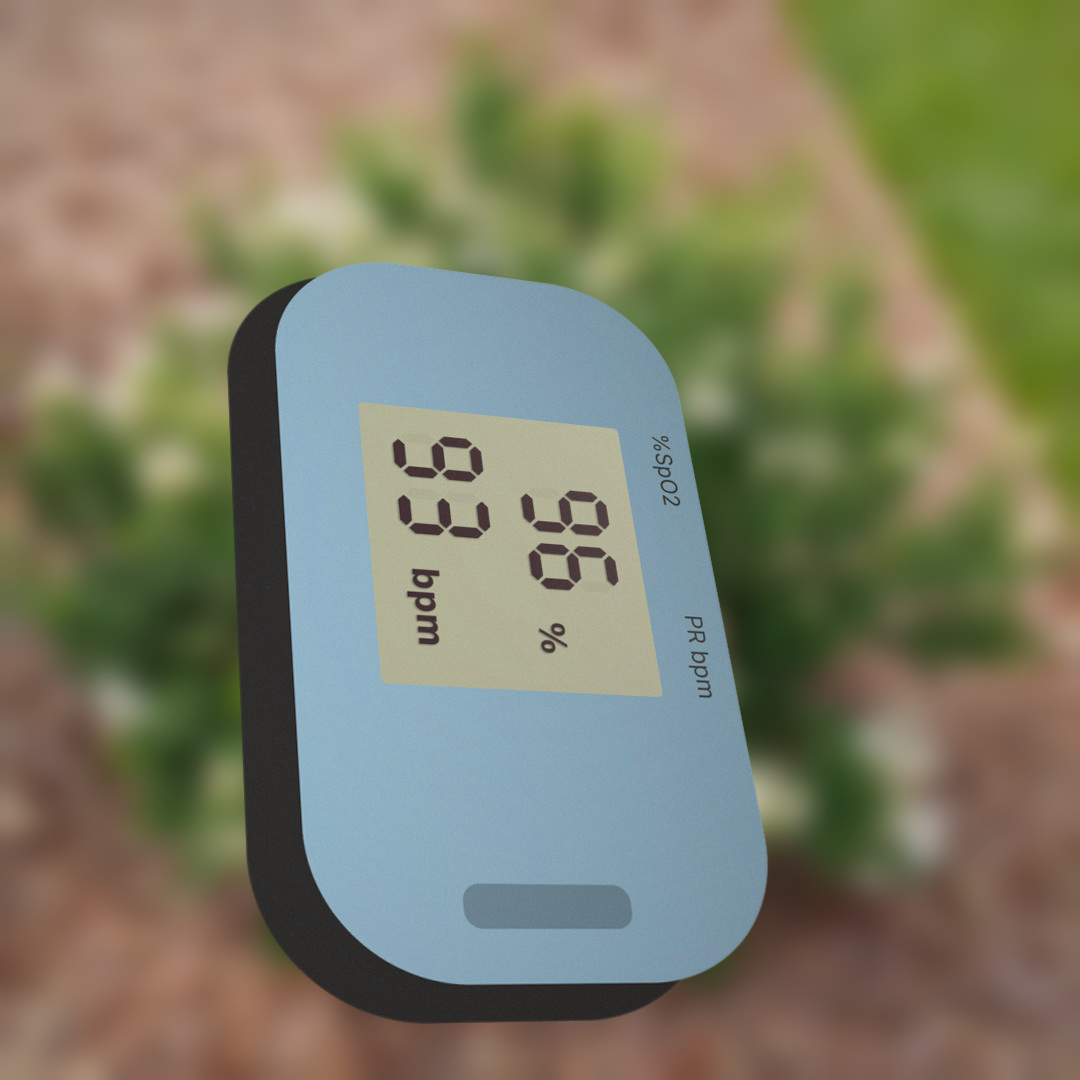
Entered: bpm 93
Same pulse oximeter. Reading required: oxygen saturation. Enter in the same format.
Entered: % 96
